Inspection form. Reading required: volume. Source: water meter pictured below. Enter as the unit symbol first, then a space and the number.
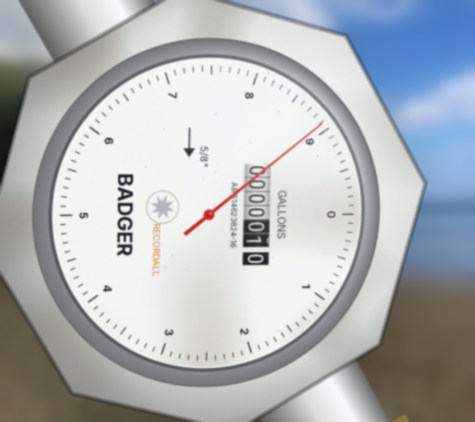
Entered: gal 8.9
